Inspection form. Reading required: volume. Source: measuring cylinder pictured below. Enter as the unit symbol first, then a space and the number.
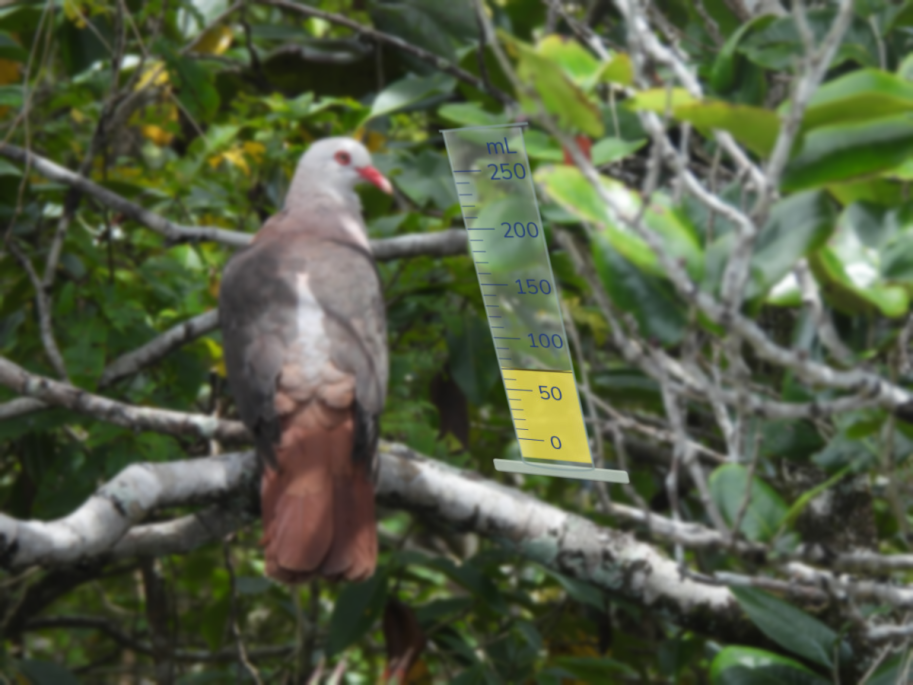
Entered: mL 70
